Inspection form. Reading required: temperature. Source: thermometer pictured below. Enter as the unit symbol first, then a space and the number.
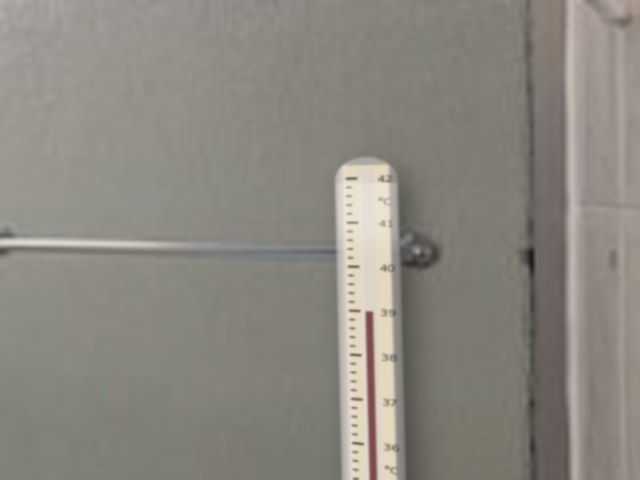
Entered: °C 39
